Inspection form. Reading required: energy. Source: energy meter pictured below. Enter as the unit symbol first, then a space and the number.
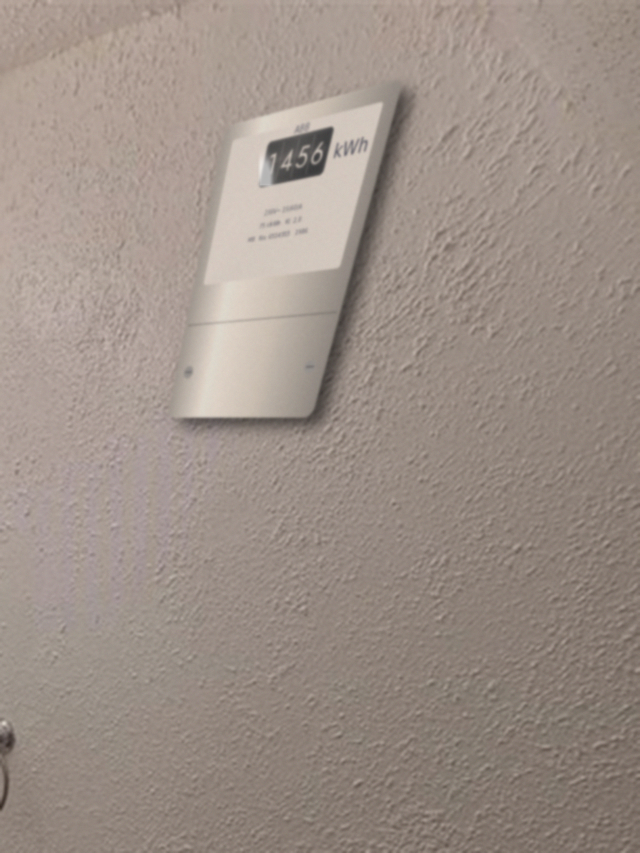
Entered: kWh 1456
